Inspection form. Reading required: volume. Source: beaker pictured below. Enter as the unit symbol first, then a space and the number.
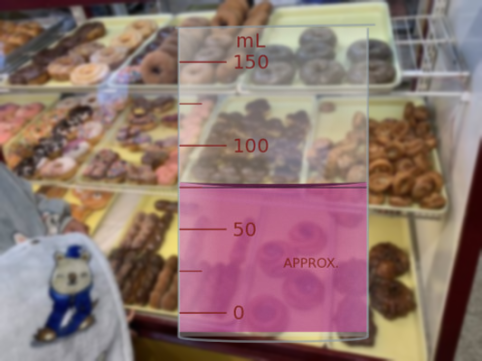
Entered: mL 75
